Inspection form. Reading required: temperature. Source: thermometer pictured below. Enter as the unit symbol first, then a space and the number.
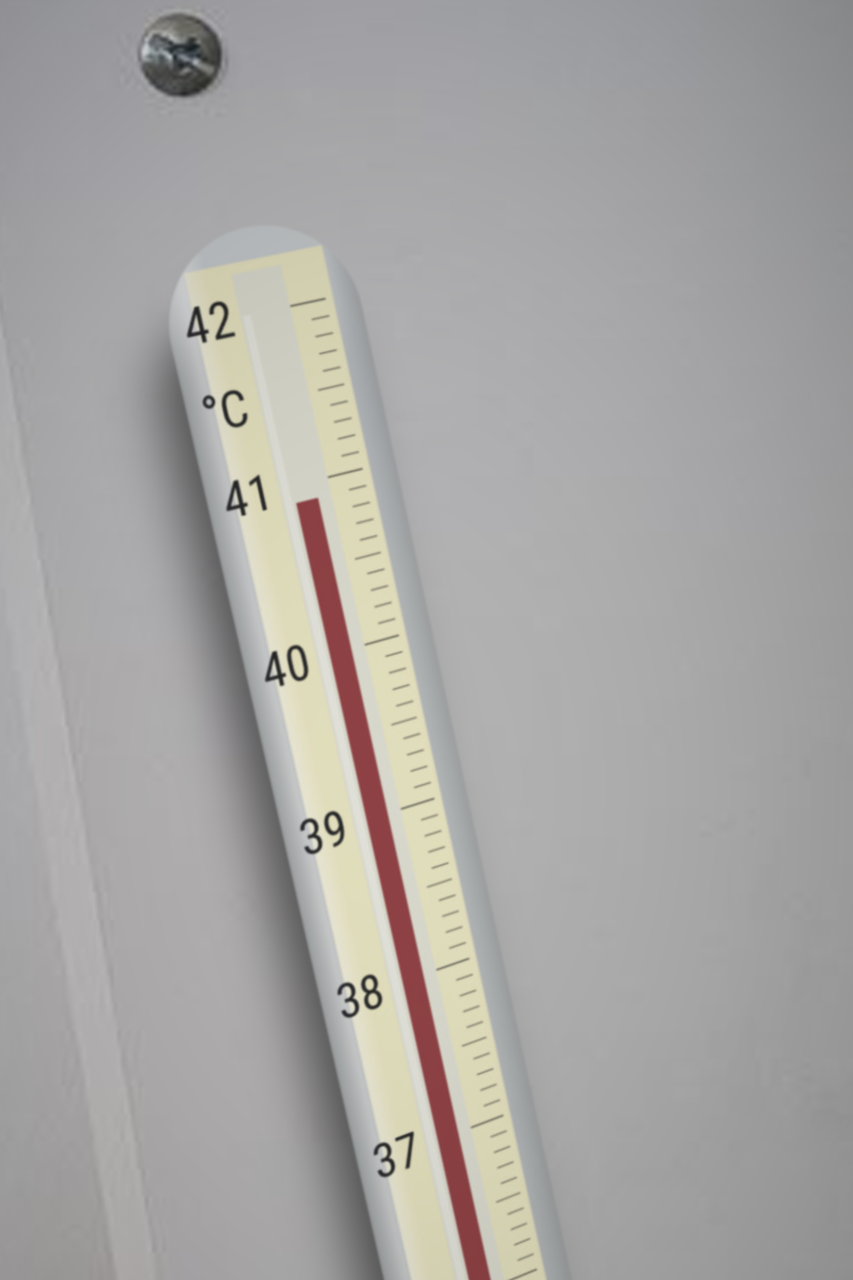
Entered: °C 40.9
